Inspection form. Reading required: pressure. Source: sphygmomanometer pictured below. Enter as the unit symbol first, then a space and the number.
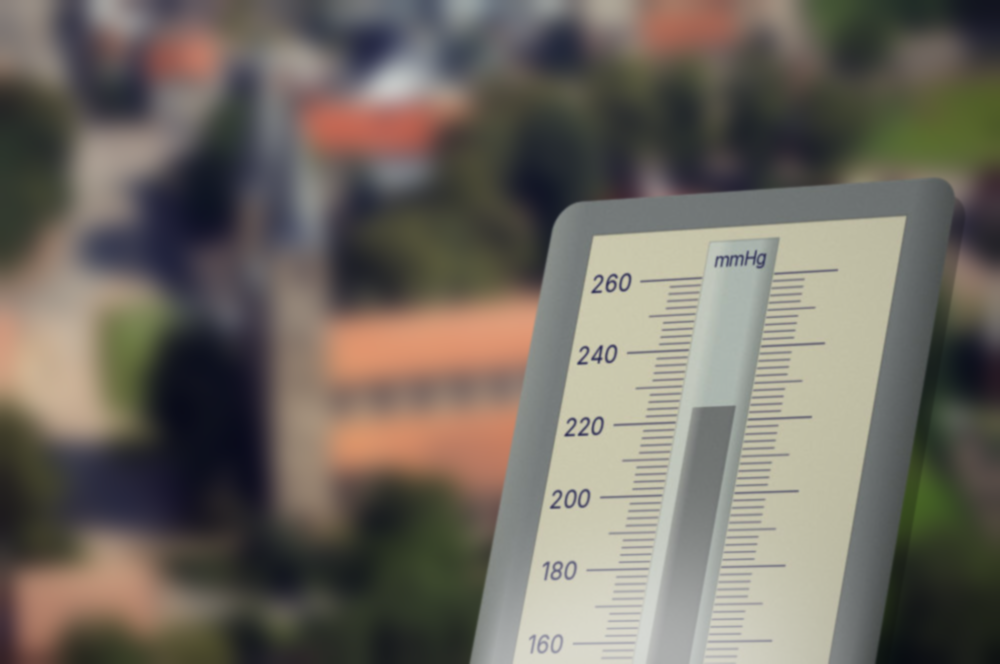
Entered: mmHg 224
